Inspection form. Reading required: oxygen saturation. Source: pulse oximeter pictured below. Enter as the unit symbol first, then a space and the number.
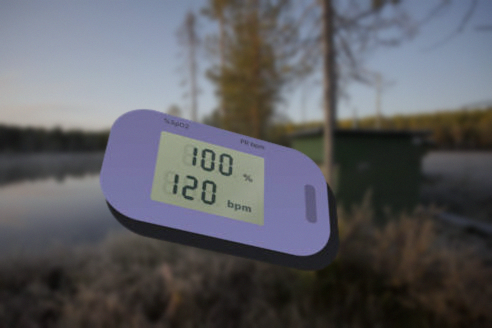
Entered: % 100
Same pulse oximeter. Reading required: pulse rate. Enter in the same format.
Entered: bpm 120
